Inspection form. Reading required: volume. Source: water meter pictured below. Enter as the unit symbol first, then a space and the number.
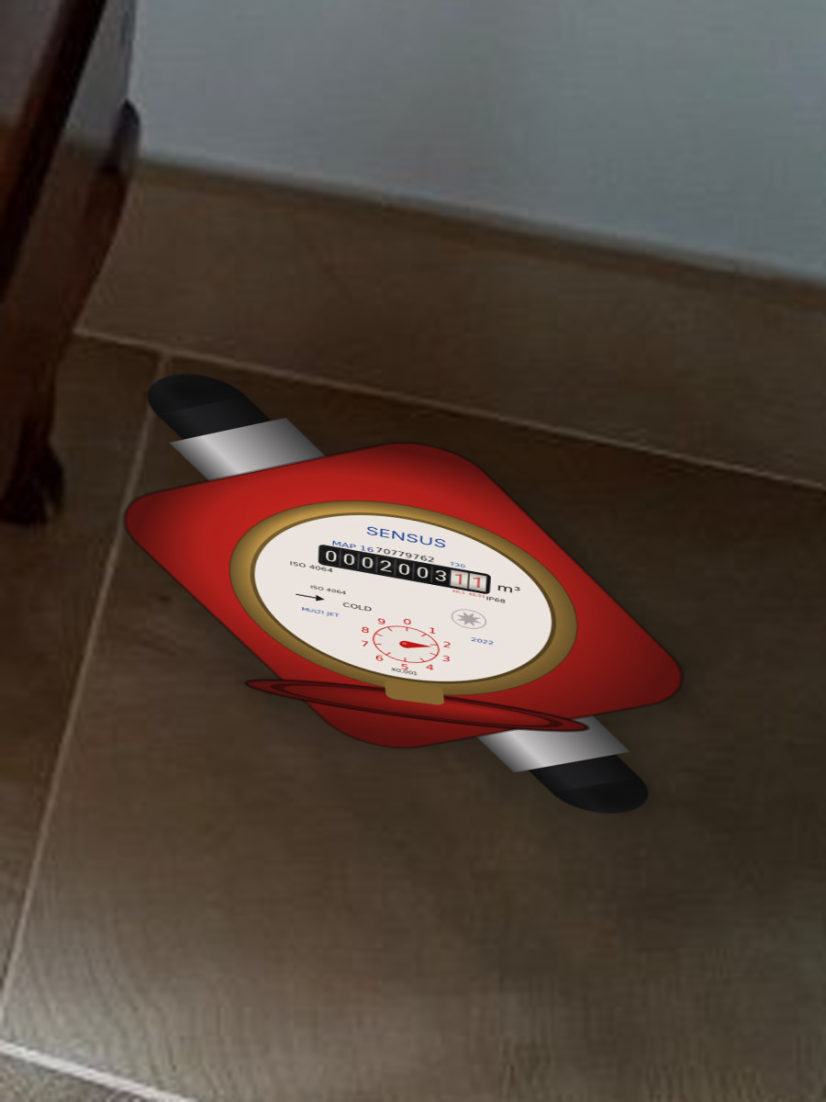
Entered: m³ 2003.112
